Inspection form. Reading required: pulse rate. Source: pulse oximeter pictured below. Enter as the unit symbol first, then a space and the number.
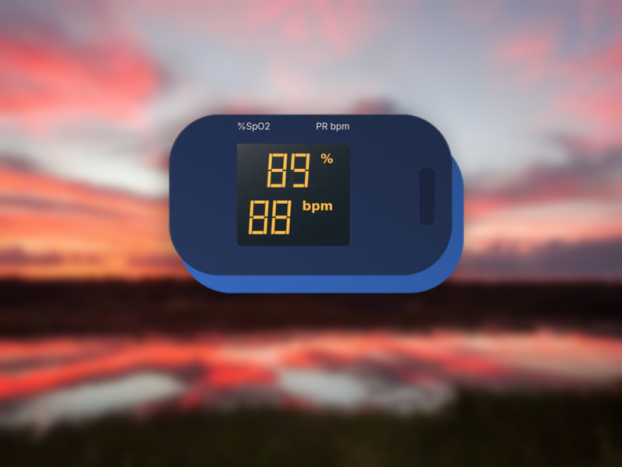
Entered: bpm 88
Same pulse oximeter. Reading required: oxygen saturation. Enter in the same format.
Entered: % 89
